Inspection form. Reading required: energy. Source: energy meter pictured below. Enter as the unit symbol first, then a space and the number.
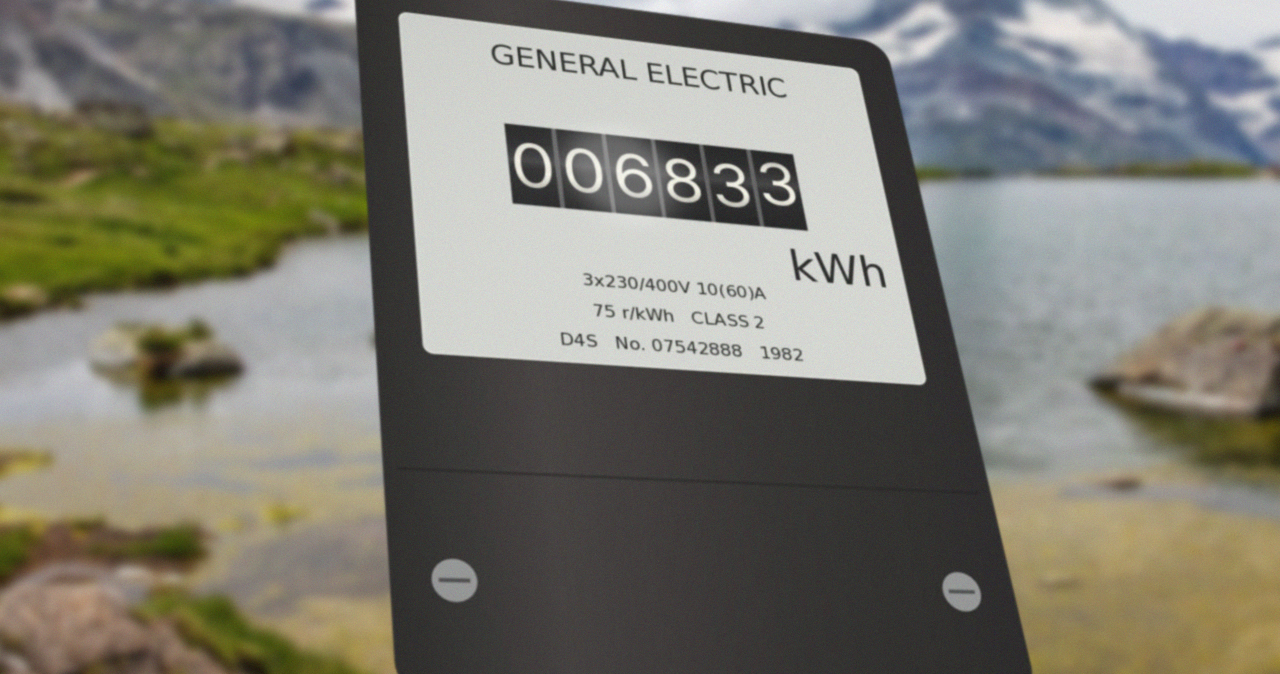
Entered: kWh 6833
